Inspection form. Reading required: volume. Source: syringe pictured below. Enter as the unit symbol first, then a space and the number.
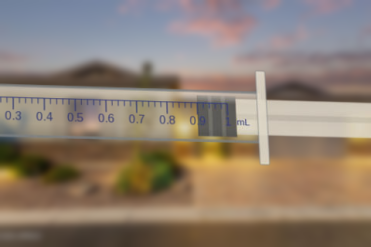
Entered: mL 0.9
